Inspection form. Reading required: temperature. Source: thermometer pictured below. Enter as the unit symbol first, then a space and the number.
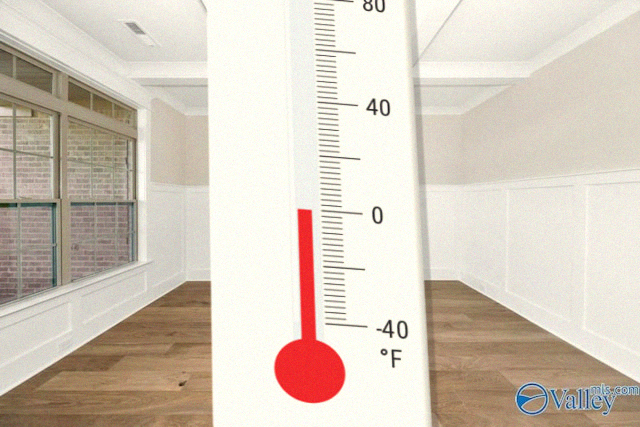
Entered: °F 0
